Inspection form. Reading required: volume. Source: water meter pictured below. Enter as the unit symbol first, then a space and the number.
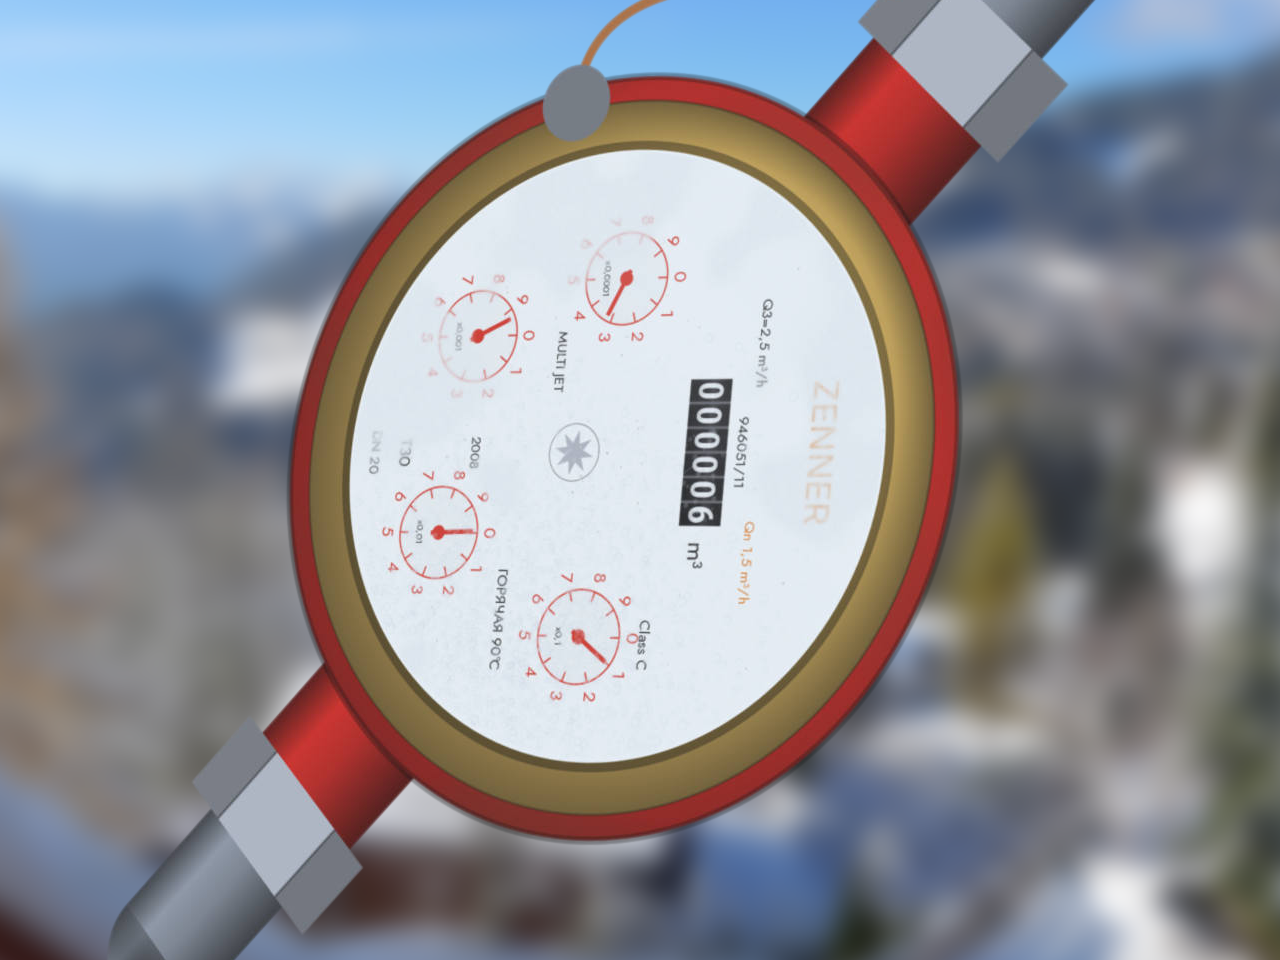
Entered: m³ 6.0993
